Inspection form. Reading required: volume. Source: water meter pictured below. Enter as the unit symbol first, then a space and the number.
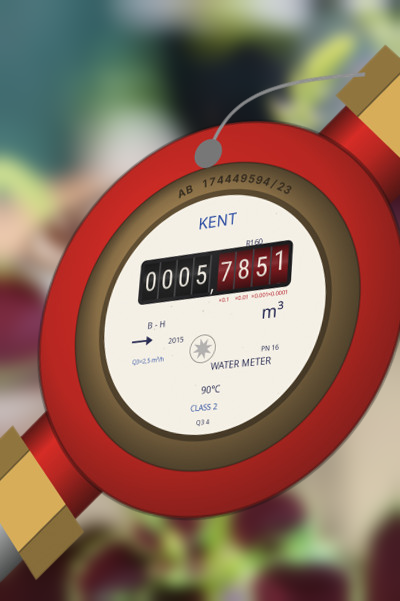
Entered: m³ 5.7851
